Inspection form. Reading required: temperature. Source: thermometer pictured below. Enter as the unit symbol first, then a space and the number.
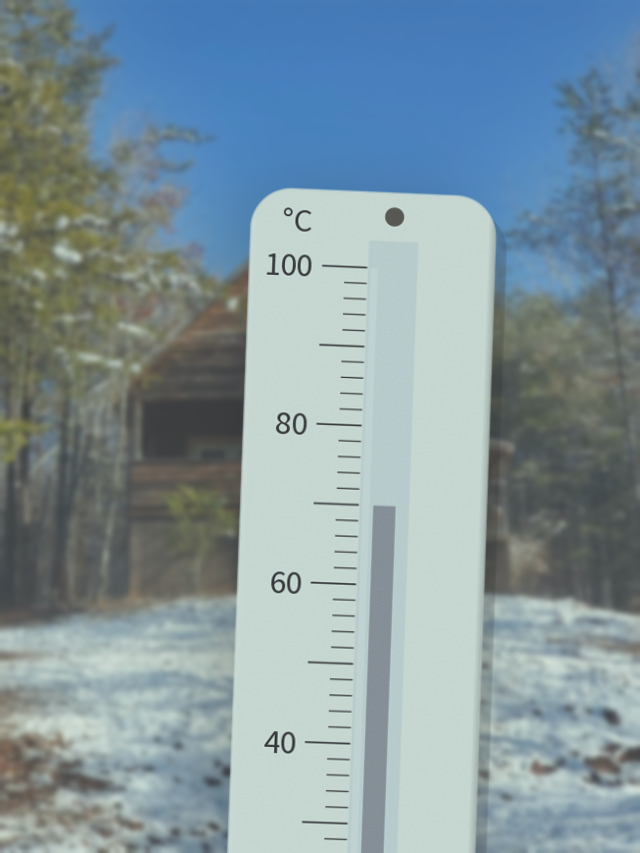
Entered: °C 70
